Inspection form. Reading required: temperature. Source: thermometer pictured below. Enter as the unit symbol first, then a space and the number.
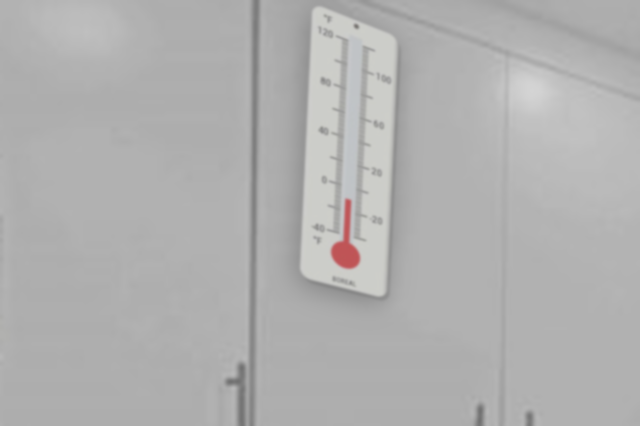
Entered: °F -10
